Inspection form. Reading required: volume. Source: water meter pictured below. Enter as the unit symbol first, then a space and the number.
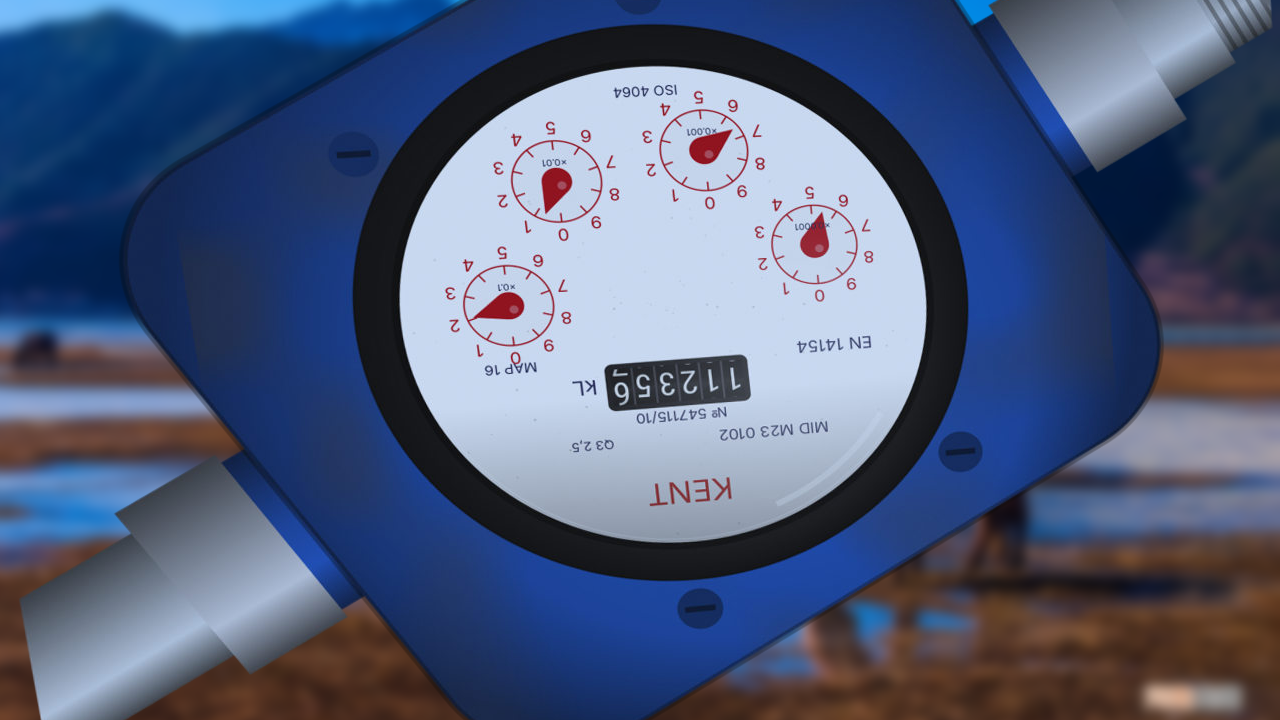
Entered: kL 112356.2065
